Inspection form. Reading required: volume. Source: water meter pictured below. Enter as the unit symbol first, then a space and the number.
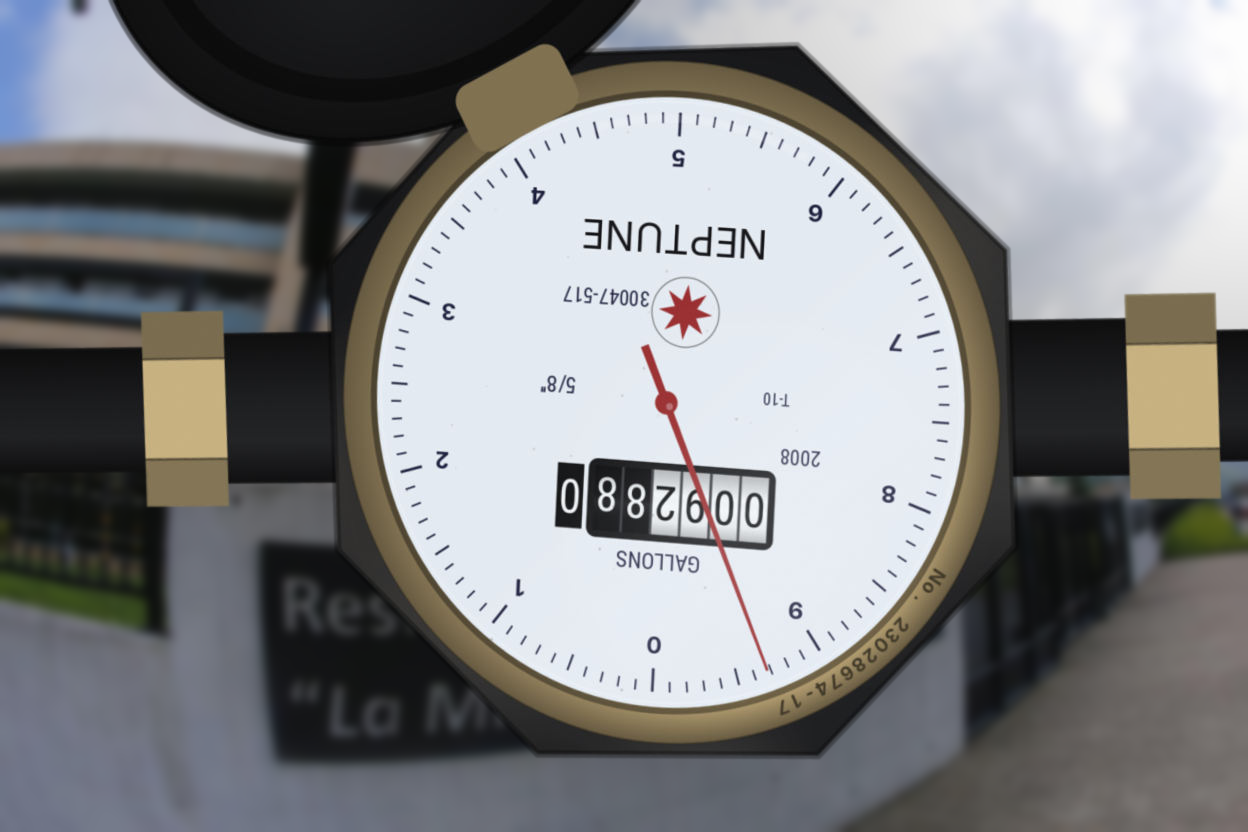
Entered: gal 92879.3
